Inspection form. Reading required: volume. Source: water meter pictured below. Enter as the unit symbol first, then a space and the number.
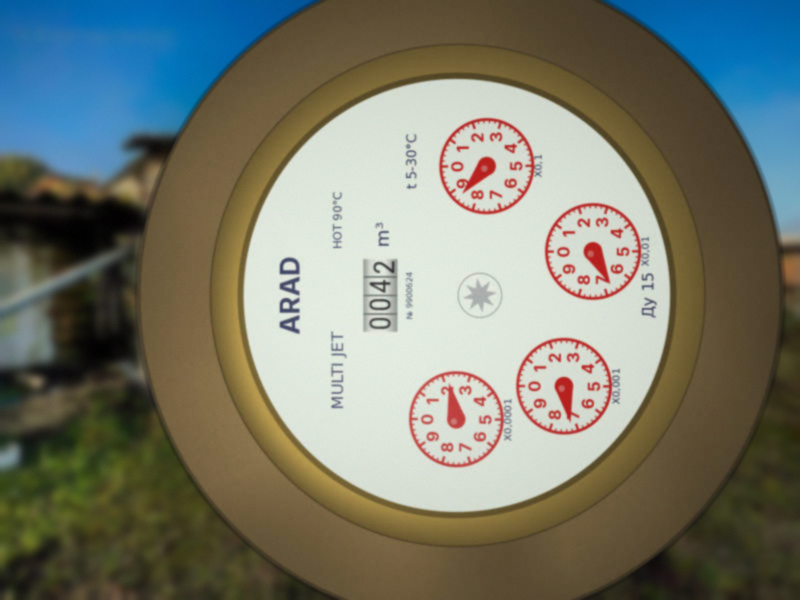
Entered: m³ 41.8672
